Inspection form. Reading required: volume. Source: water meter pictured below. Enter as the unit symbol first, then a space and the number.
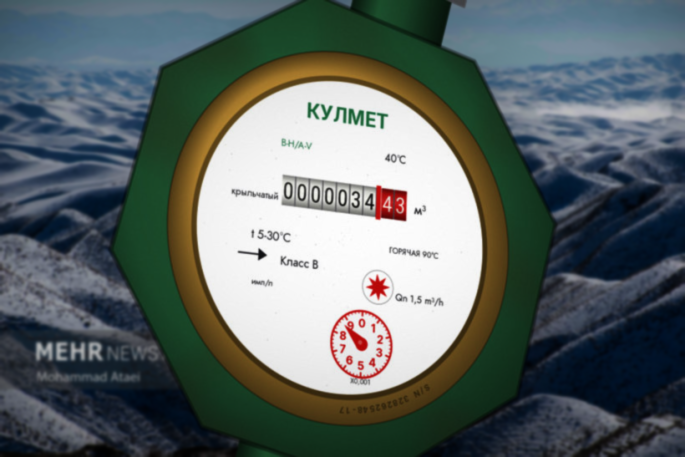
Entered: m³ 34.438
